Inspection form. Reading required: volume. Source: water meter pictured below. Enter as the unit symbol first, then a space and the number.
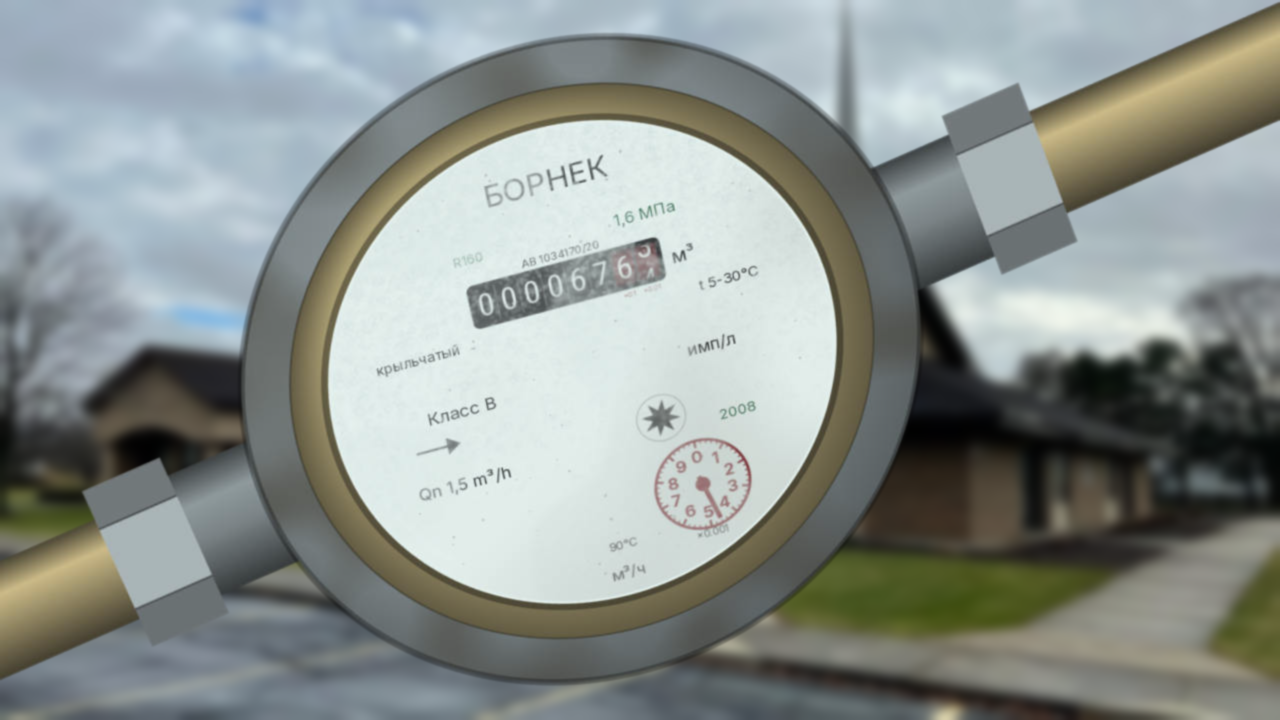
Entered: m³ 67.634
